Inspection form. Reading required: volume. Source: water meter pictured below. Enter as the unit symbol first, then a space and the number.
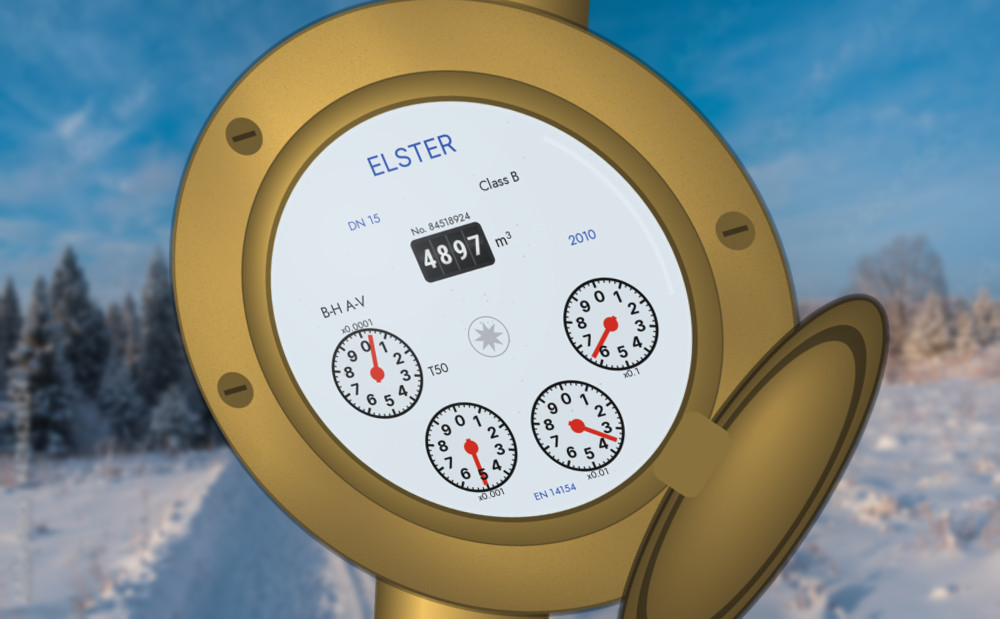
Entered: m³ 4897.6350
